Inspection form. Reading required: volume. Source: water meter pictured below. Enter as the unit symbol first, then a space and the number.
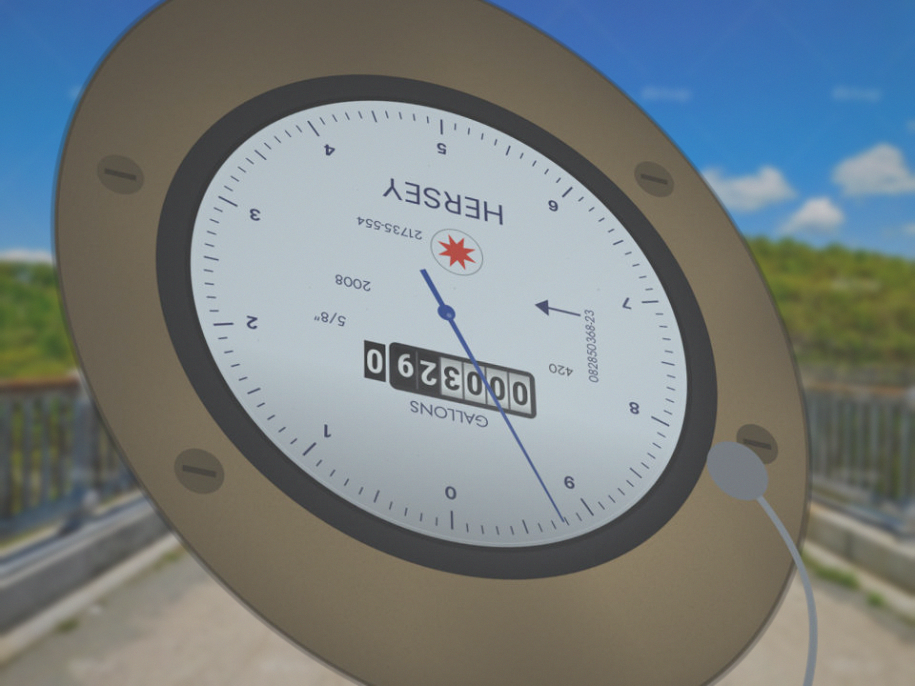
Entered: gal 3289.2
